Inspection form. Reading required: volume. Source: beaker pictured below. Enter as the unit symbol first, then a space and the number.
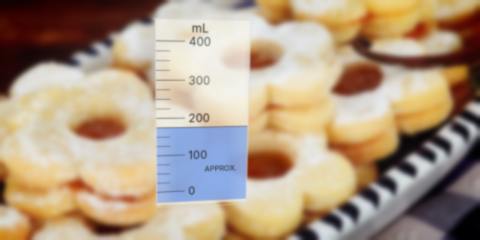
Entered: mL 175
